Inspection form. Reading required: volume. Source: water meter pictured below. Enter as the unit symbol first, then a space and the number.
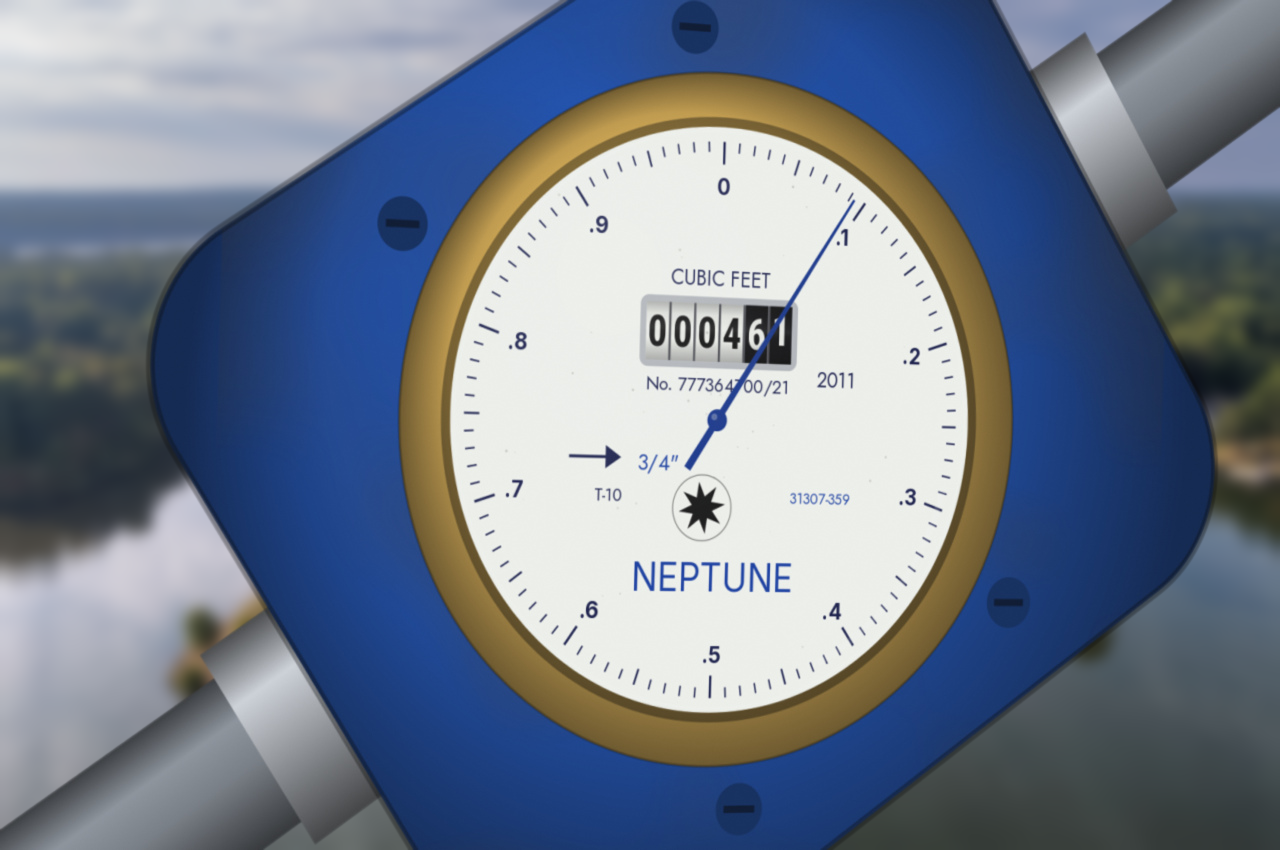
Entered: ft³ 461.09
